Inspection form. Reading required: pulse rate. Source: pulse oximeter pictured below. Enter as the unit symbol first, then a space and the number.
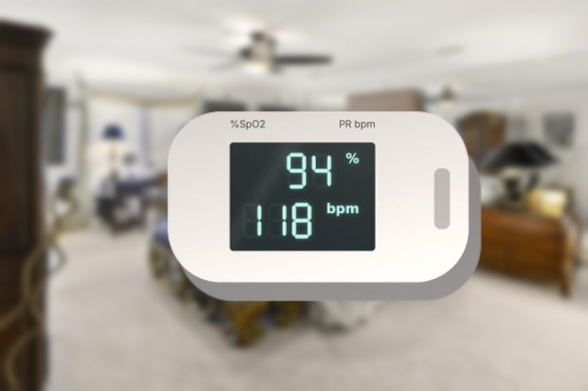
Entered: bpm 118
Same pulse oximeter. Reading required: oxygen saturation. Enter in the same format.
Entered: % 94
